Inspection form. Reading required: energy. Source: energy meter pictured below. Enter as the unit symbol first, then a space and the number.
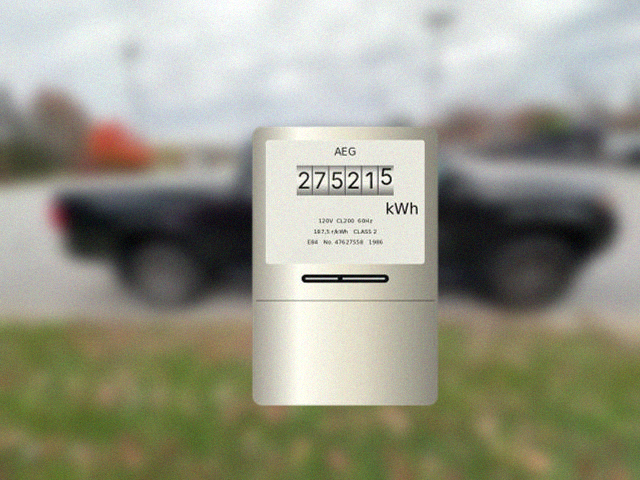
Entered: kWh 275215
